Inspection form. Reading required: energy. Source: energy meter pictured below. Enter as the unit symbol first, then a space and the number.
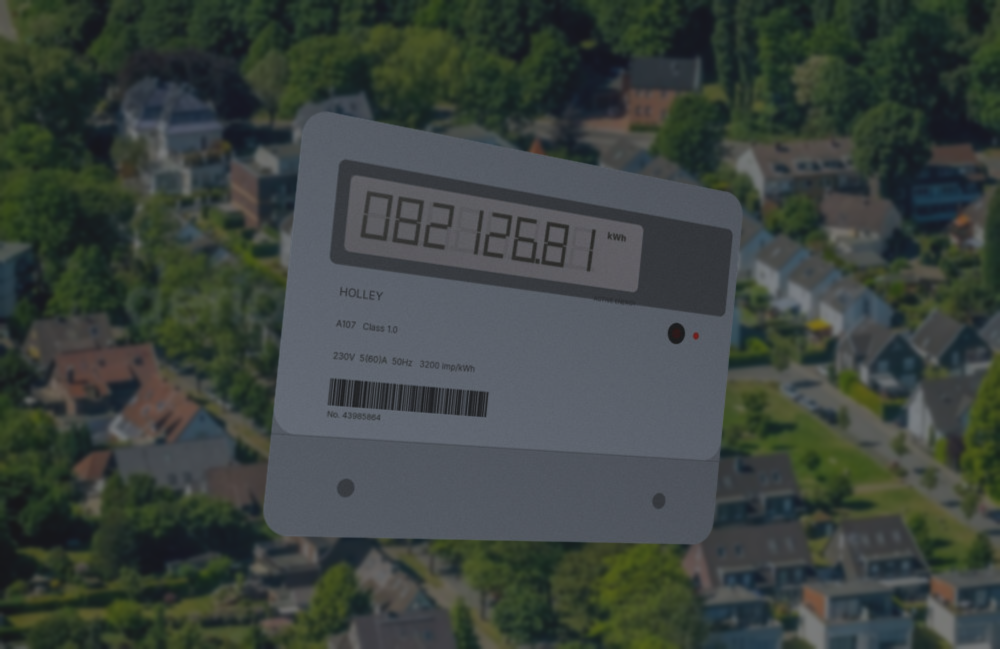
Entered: kWh 82126.81
